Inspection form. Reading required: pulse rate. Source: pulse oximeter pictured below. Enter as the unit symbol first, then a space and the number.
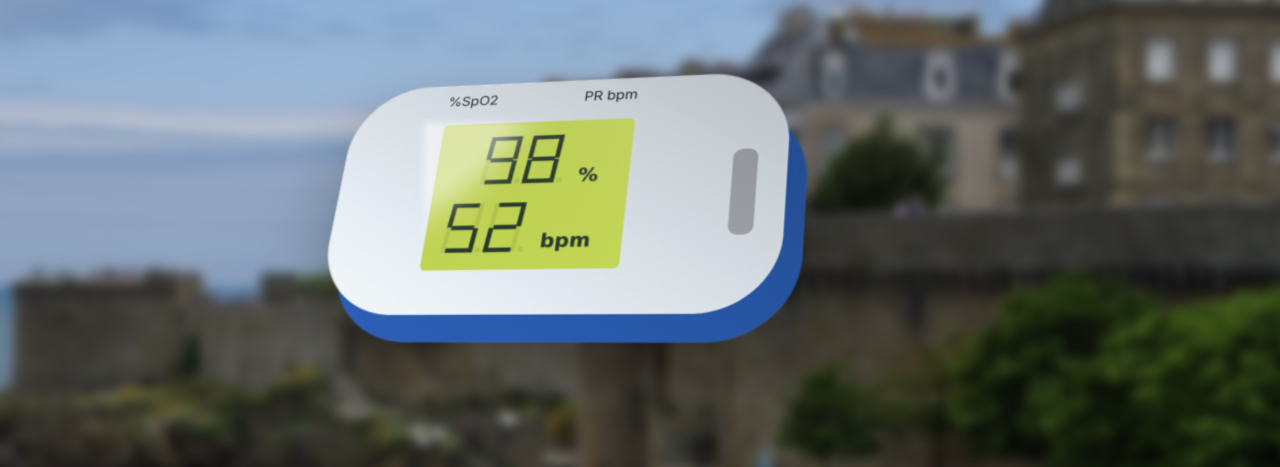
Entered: bpm 52
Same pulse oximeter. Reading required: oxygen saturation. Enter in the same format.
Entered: % 98
